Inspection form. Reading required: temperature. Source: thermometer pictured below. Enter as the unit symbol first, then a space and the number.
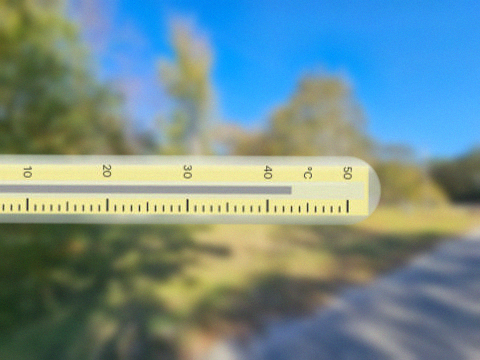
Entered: °C 43
